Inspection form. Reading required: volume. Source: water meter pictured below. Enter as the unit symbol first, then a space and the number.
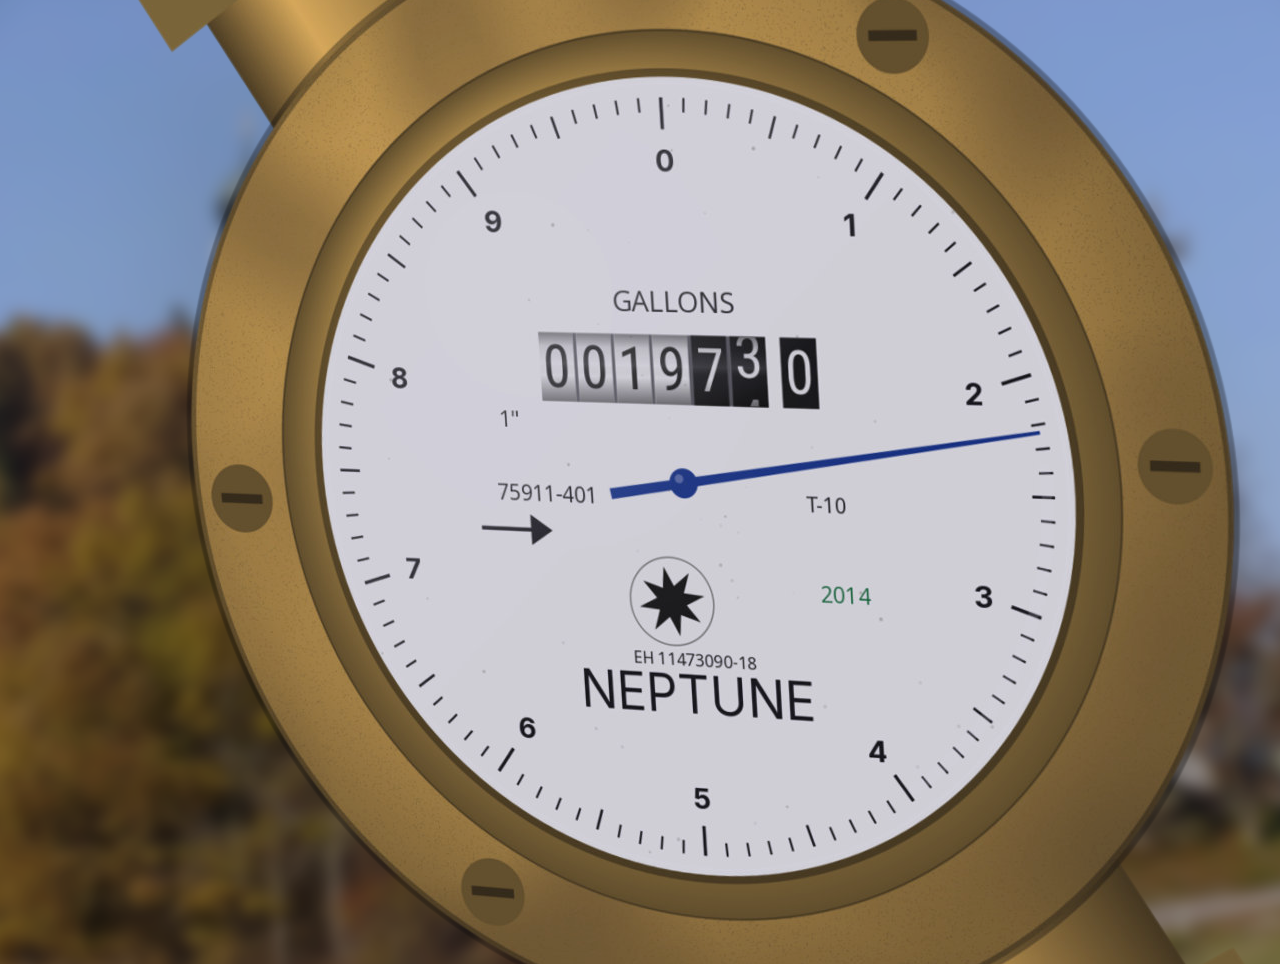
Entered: gal 19732.2
